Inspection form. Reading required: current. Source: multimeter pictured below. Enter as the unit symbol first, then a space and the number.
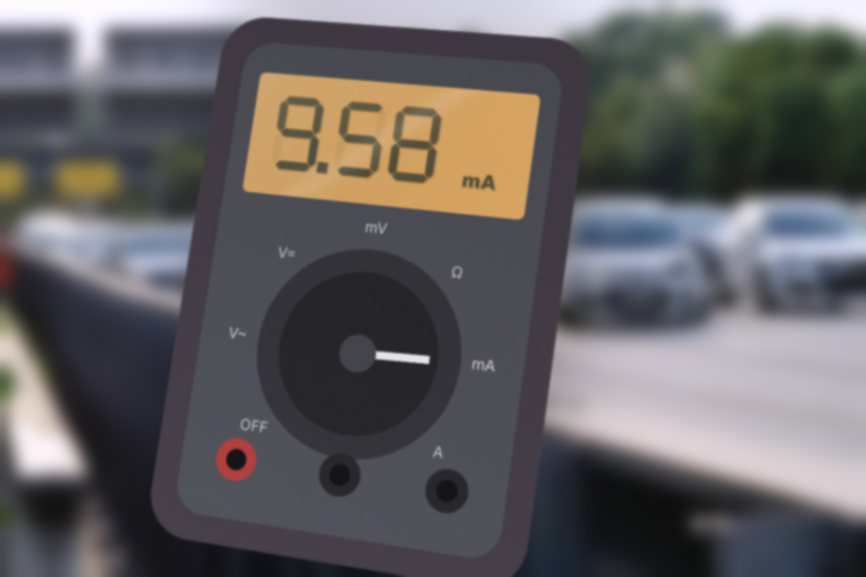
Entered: mA 9.58
